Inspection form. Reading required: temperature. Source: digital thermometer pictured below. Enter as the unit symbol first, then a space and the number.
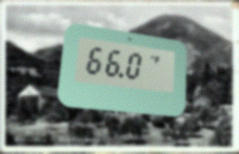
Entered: °F 66.0
